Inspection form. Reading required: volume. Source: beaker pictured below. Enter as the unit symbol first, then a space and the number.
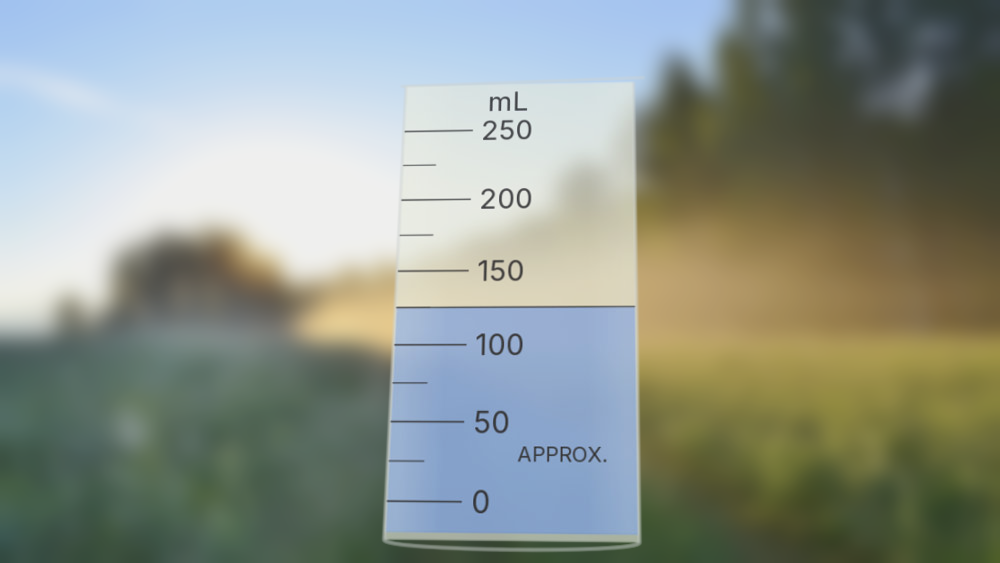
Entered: mL 125
